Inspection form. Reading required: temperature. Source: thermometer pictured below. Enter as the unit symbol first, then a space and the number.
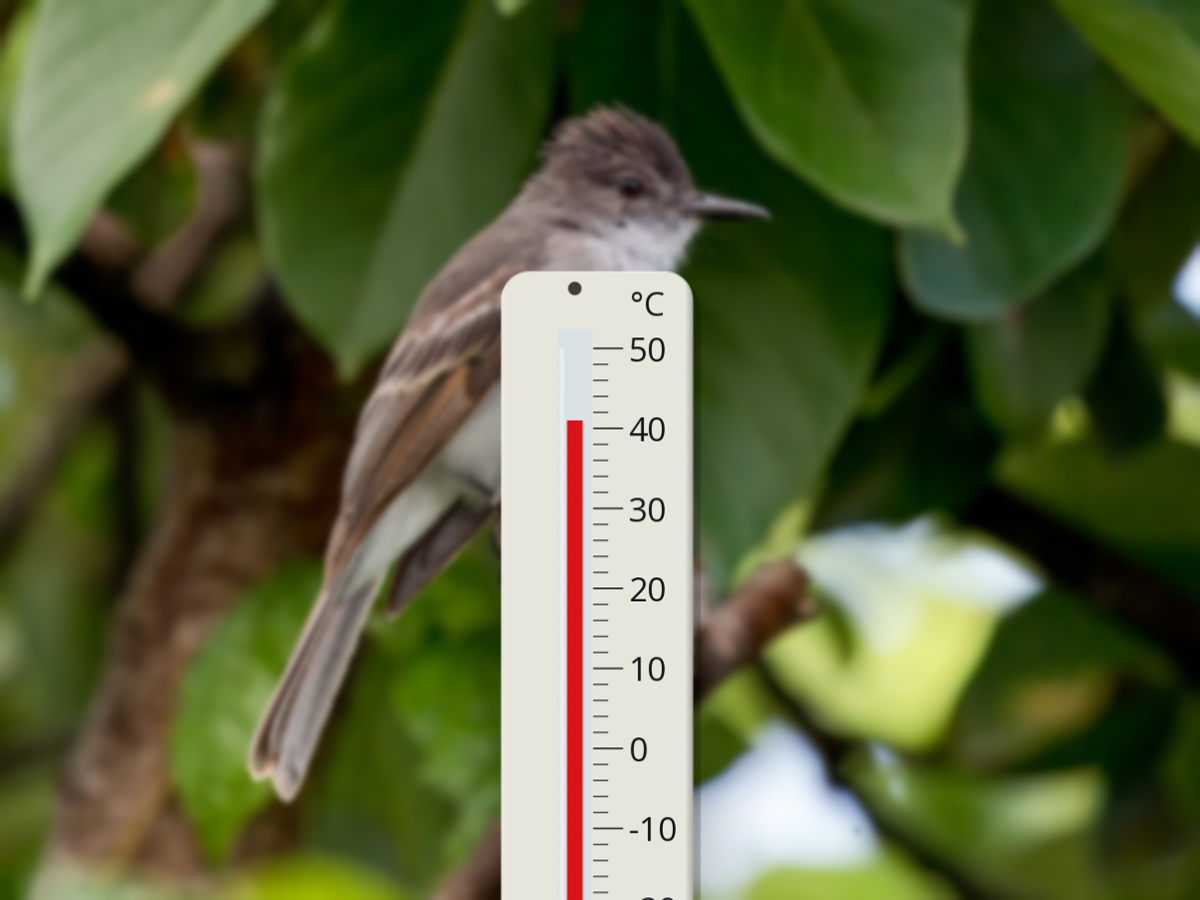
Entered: °C 41
